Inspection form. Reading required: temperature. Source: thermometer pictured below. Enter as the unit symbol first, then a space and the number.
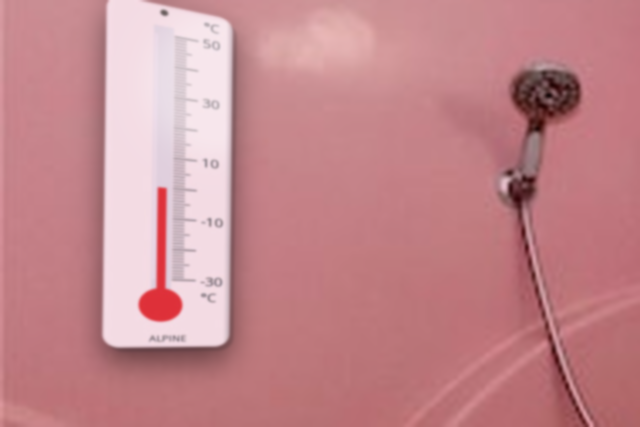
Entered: °C 0
